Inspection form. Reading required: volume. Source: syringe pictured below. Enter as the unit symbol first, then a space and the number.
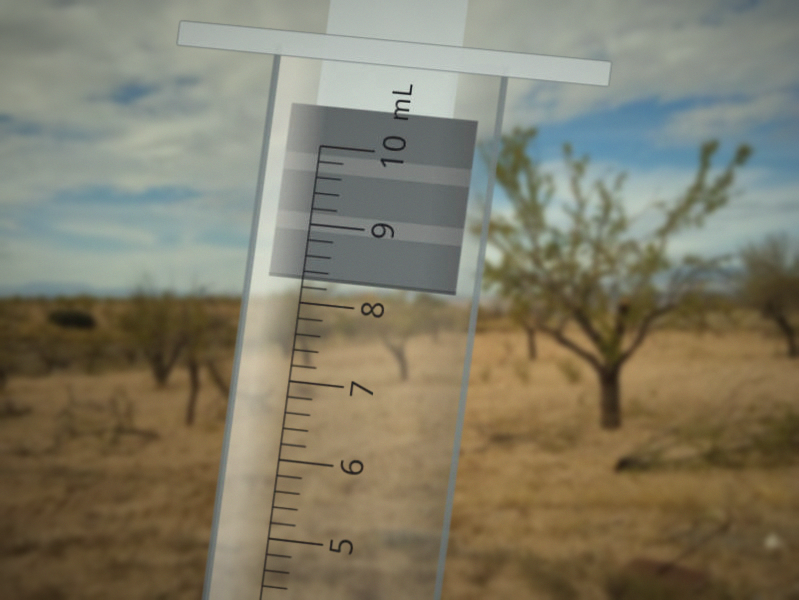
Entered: mL 8.3
